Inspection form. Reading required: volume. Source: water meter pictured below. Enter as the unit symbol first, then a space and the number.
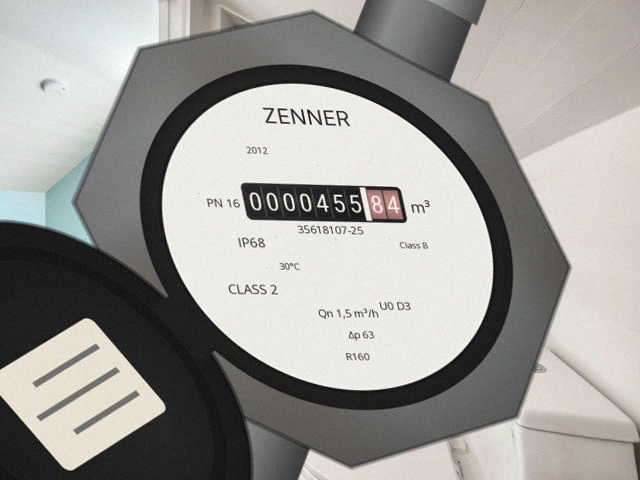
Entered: m³ 455.84
